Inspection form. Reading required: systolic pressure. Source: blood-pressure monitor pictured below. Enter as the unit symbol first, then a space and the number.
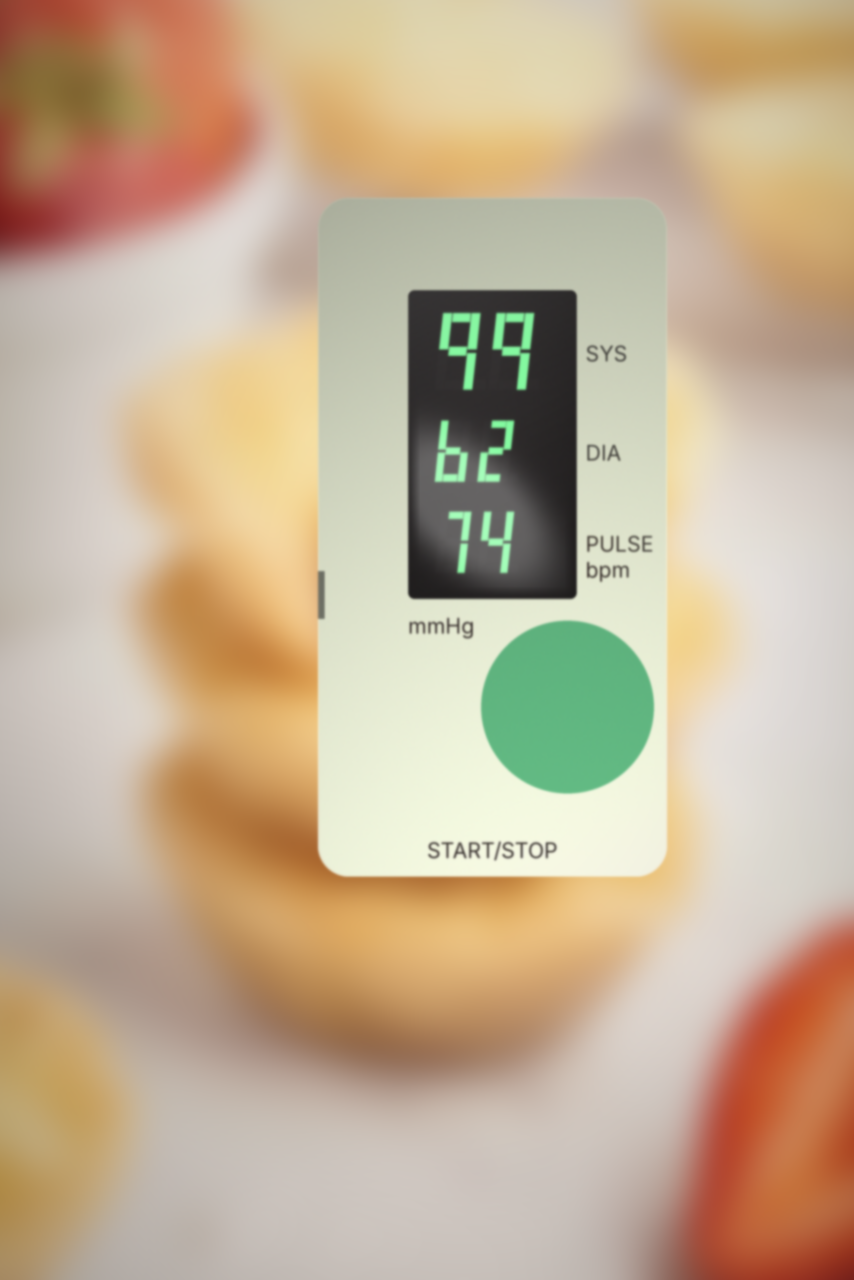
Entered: mmHg 99
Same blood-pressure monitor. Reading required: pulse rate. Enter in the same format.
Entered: bpm 74
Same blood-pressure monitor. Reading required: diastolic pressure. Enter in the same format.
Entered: mmHg 62
